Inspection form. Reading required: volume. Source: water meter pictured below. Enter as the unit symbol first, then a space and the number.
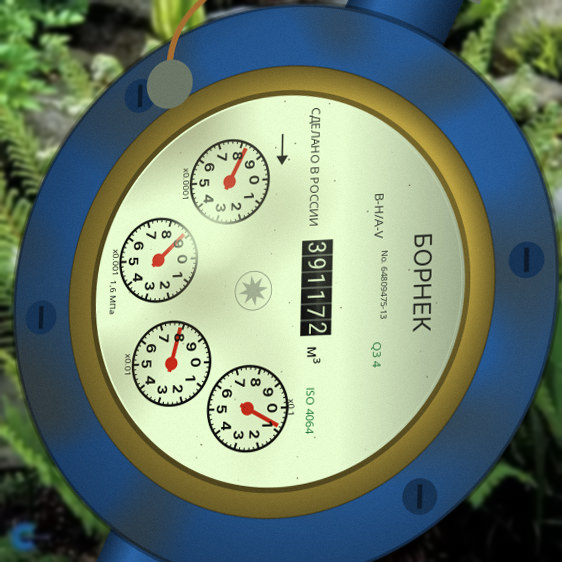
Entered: m³ 391172.0788
